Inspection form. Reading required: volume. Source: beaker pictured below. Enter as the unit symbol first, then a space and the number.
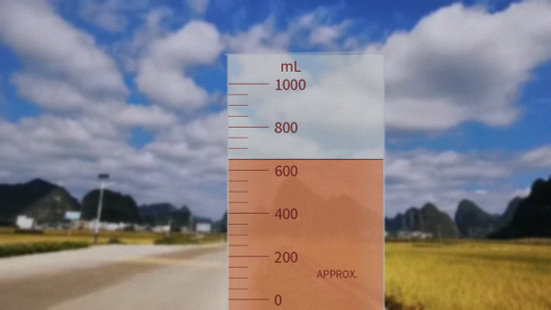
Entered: mL 650
